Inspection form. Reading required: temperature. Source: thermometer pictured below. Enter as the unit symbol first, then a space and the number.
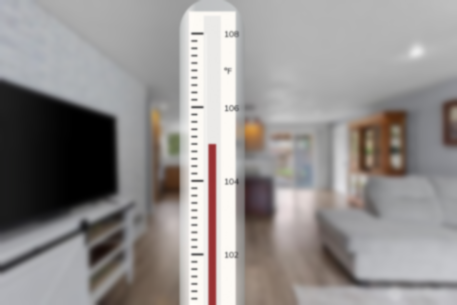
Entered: °F 105
